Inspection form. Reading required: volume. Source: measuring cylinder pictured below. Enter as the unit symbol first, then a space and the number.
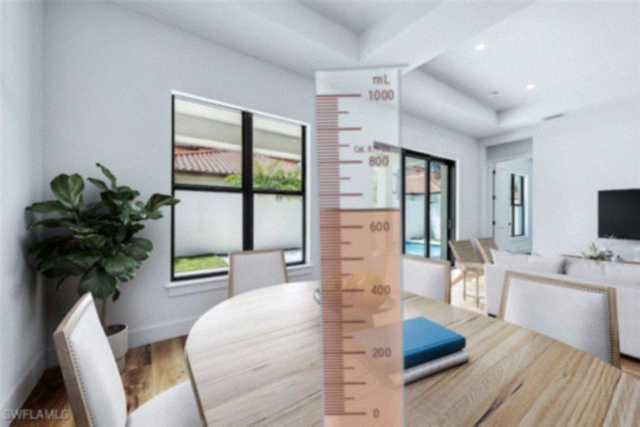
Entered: mL 650
